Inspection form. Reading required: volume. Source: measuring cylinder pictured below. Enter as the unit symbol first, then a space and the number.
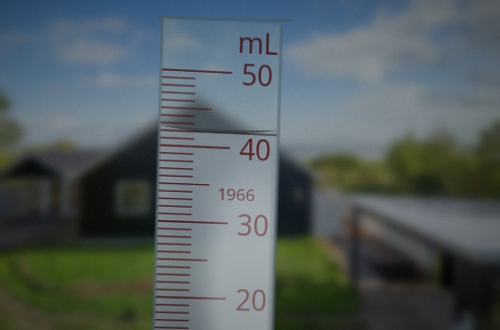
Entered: mL 42
